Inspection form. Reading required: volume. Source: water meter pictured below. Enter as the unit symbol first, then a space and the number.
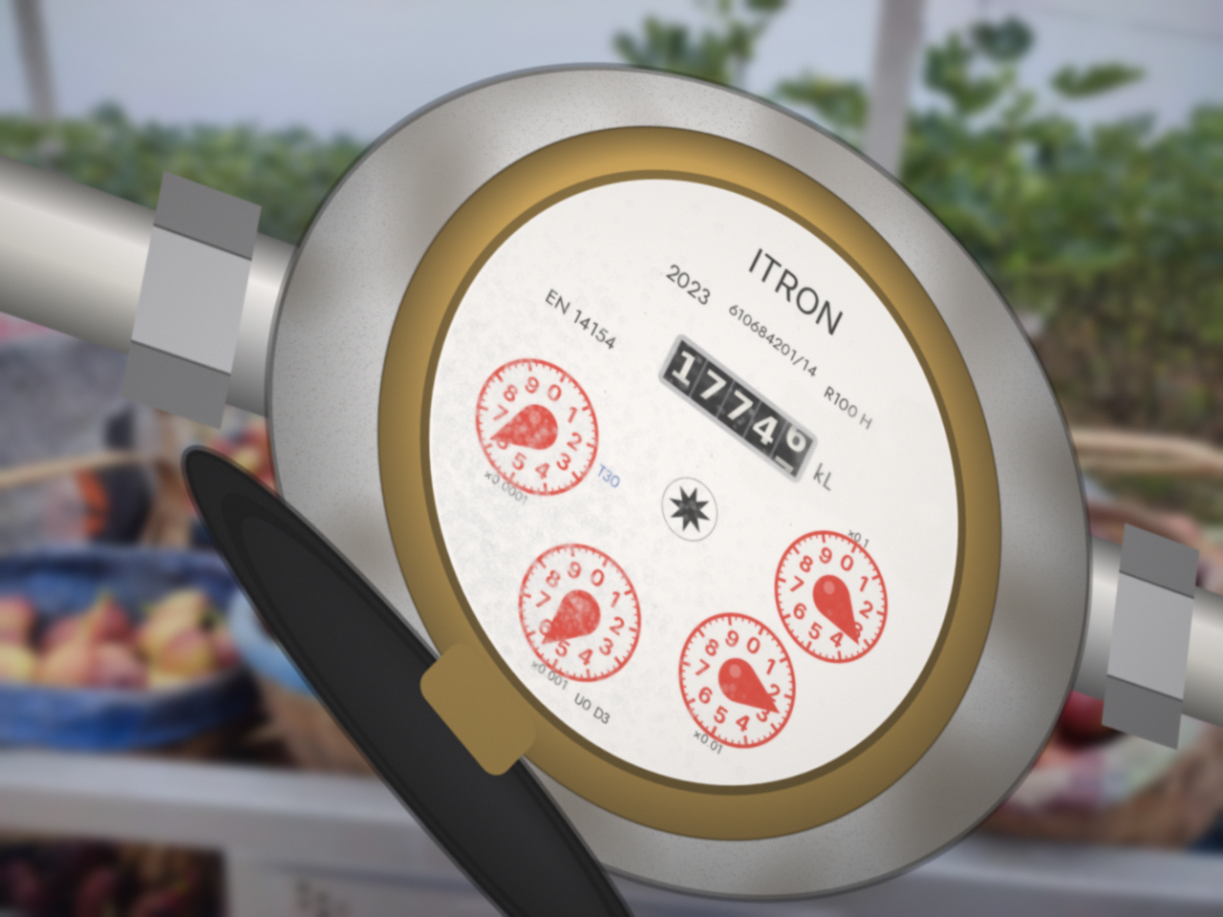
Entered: kL 17746.3256
